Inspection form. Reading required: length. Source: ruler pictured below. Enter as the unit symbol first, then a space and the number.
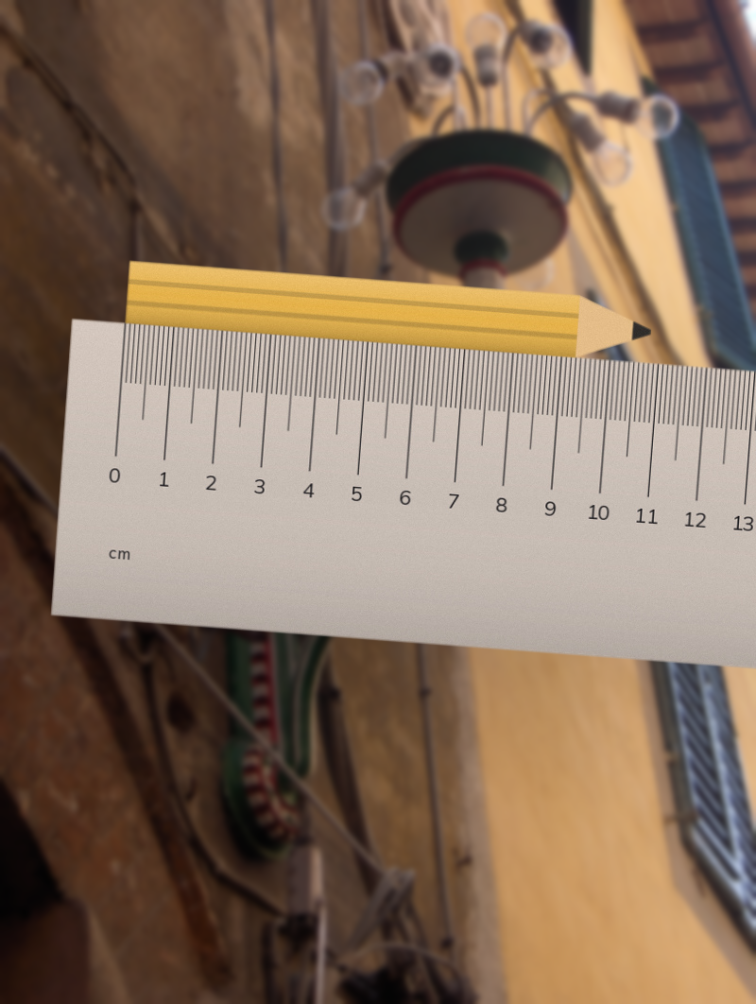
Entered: cm 10.8
